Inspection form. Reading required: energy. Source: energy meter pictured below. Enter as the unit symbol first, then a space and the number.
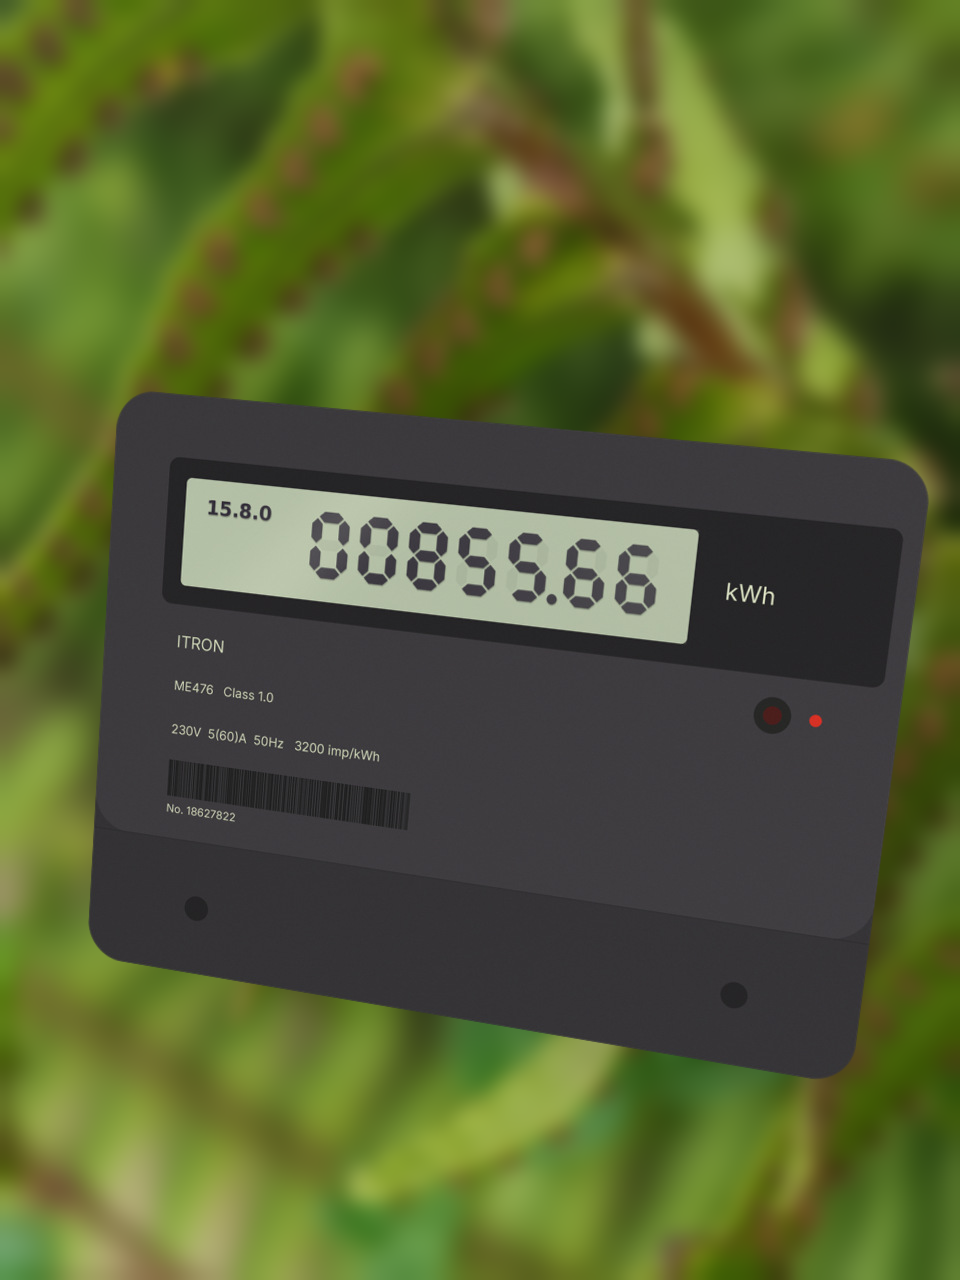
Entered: kWh 855.66
